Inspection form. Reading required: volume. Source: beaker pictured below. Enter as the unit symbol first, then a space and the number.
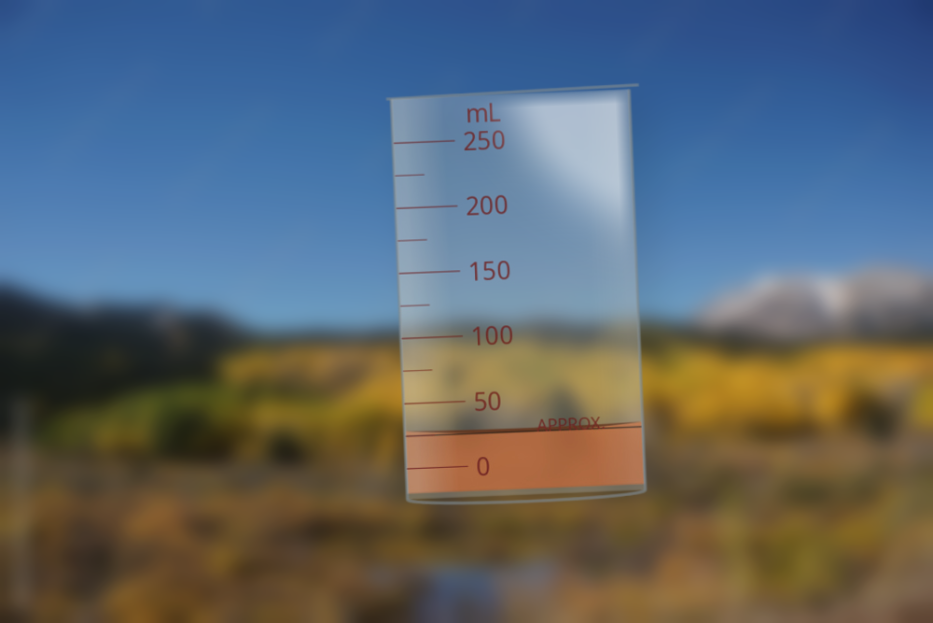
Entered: mL 25
